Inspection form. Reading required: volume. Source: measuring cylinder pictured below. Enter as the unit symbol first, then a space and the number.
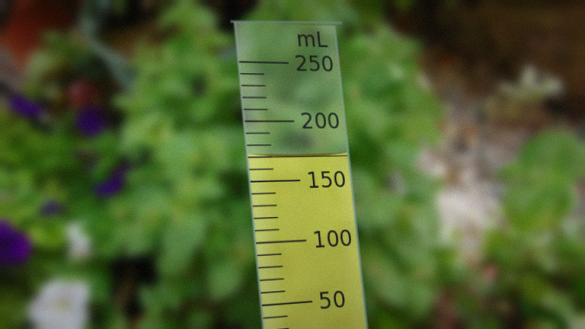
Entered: mL 170
